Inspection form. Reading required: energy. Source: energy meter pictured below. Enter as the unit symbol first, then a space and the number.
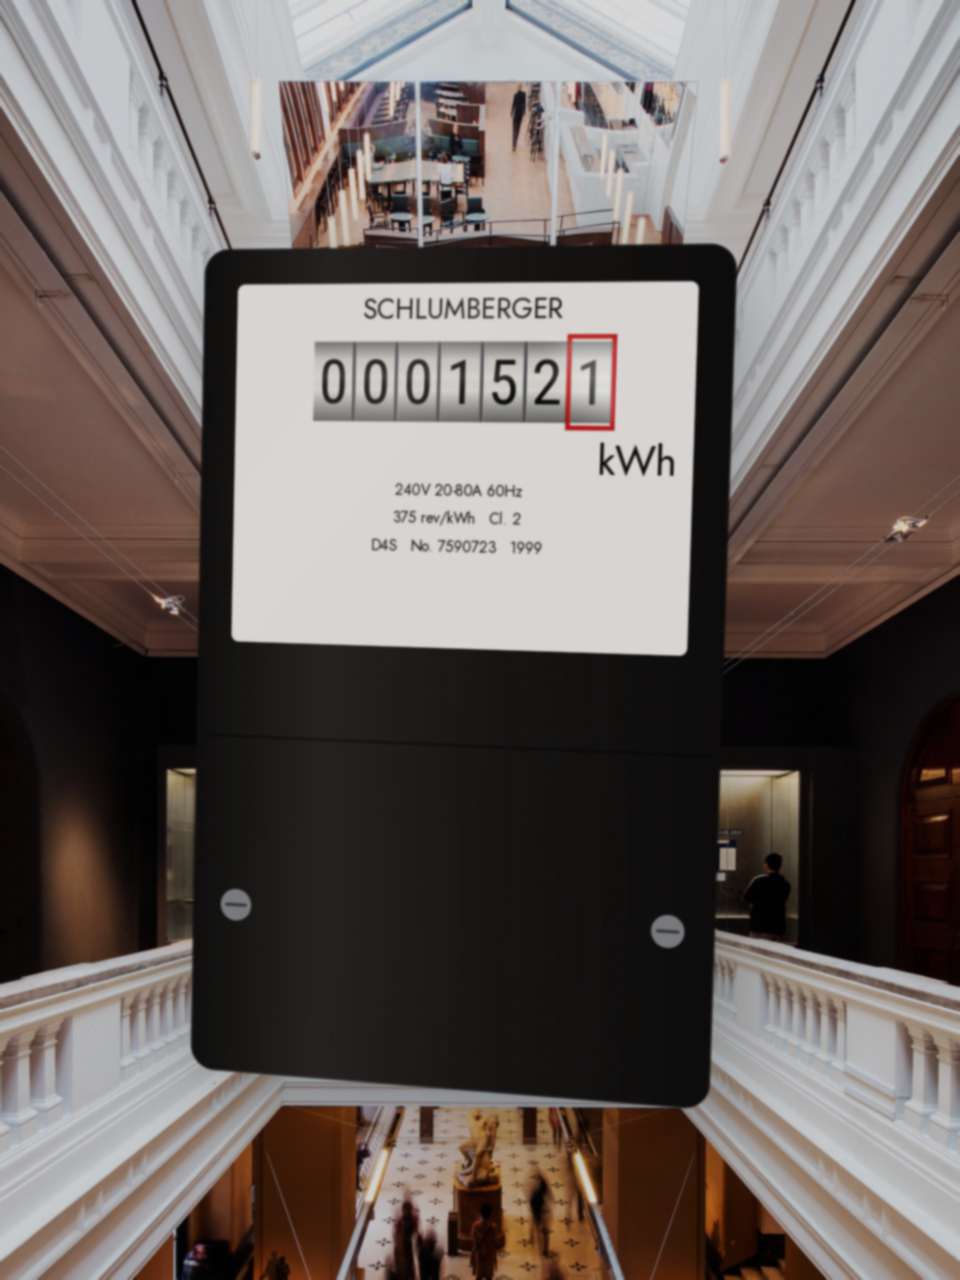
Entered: kWh 152.1
